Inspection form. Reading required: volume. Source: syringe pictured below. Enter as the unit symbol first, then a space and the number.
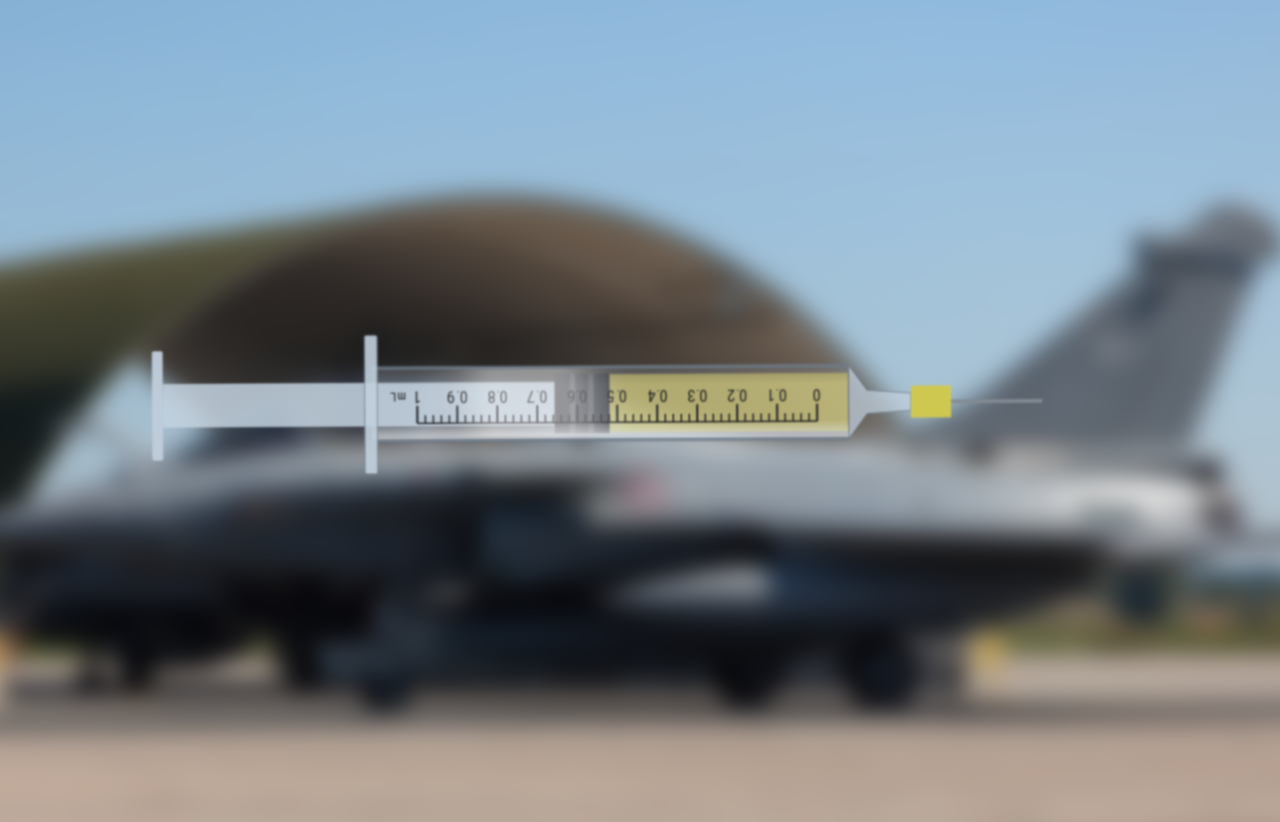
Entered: mL 0.52
